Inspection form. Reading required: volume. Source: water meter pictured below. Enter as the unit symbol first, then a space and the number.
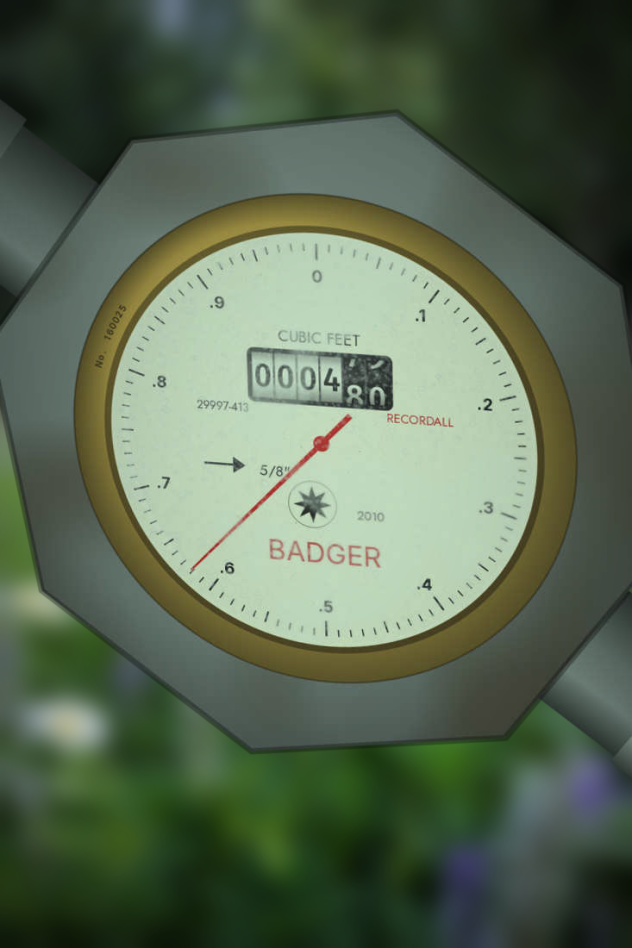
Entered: ft³ 479.62
